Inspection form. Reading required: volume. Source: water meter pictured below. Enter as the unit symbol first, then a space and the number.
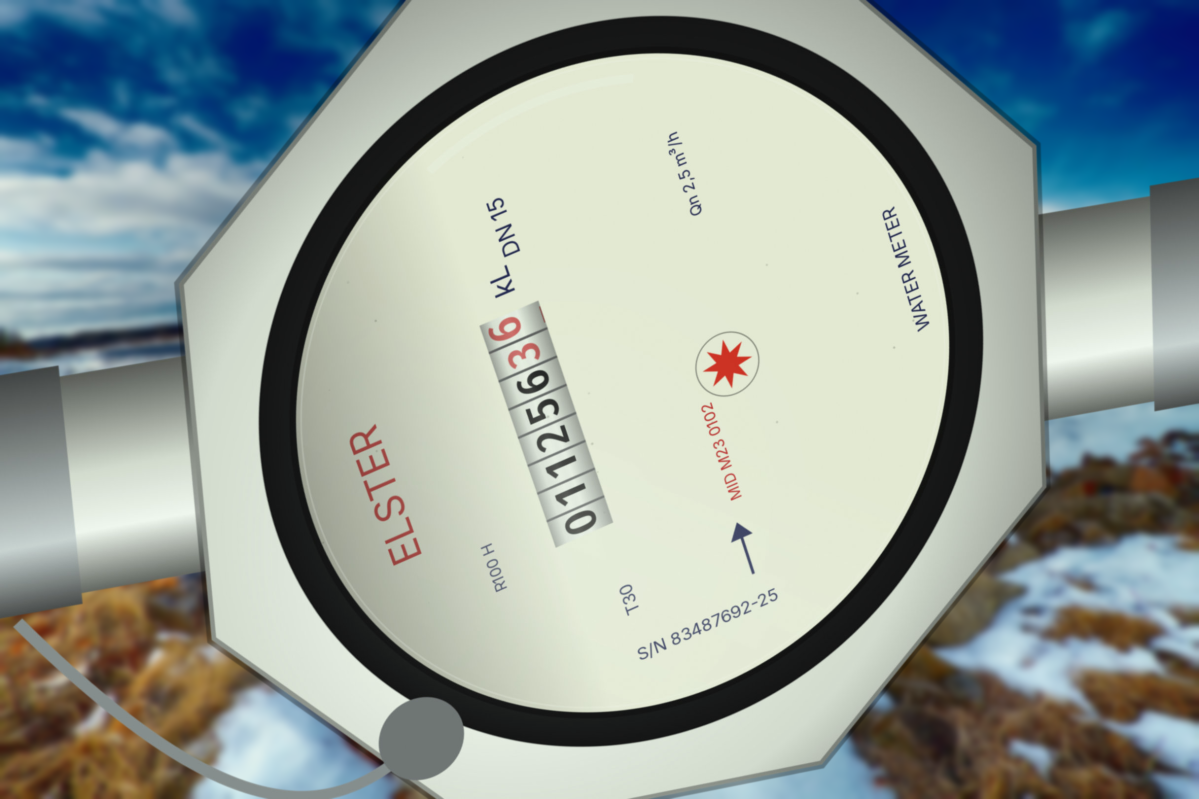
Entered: kL 11256.36
